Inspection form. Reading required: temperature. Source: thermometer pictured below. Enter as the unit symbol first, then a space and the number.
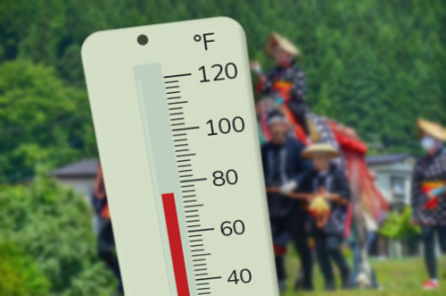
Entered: °F 76
